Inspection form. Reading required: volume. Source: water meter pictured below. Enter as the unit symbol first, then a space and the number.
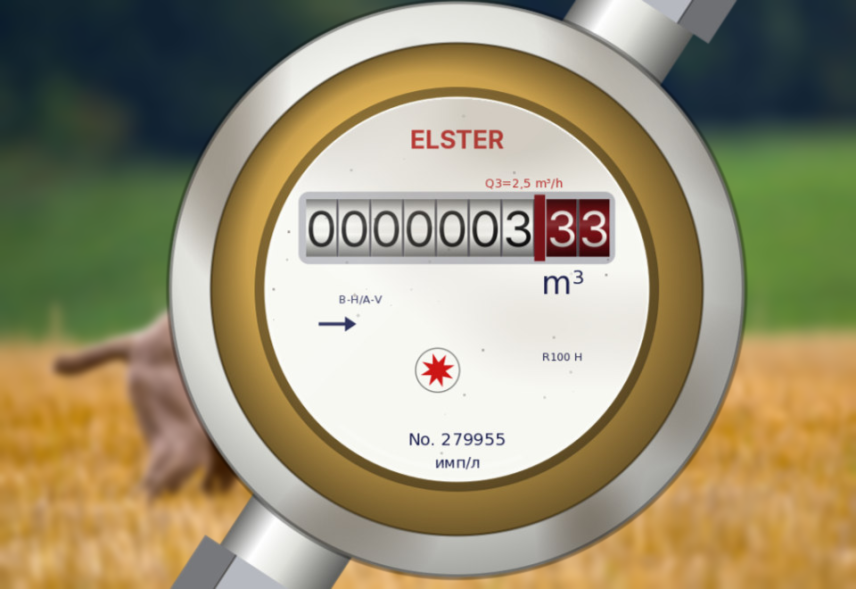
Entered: m³ 3.33
